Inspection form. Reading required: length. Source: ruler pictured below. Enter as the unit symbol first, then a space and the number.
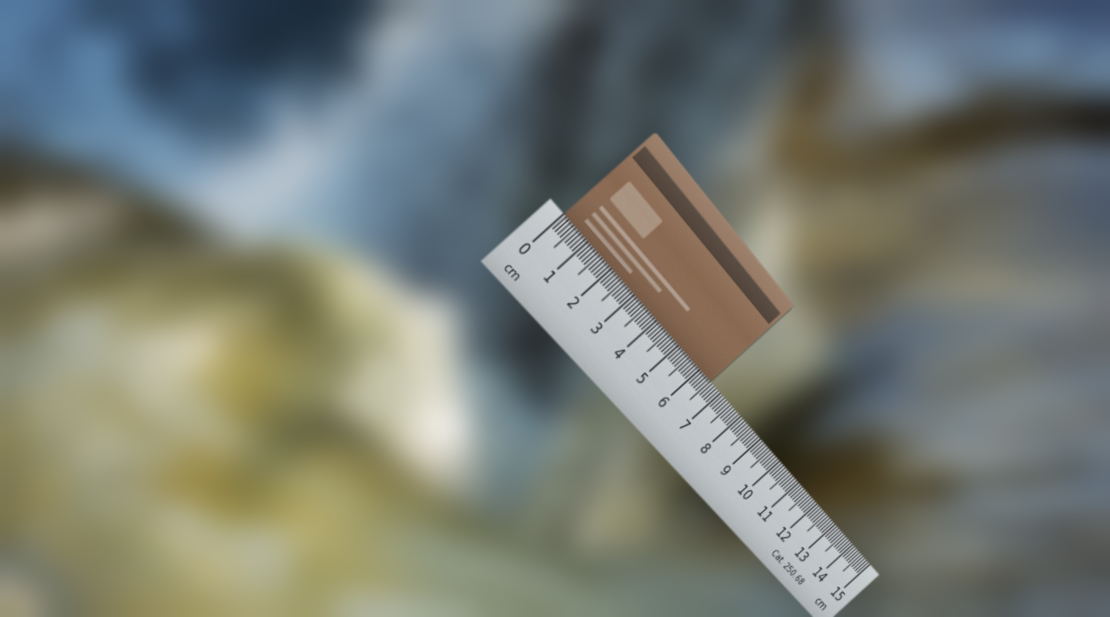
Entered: cm 6.5
